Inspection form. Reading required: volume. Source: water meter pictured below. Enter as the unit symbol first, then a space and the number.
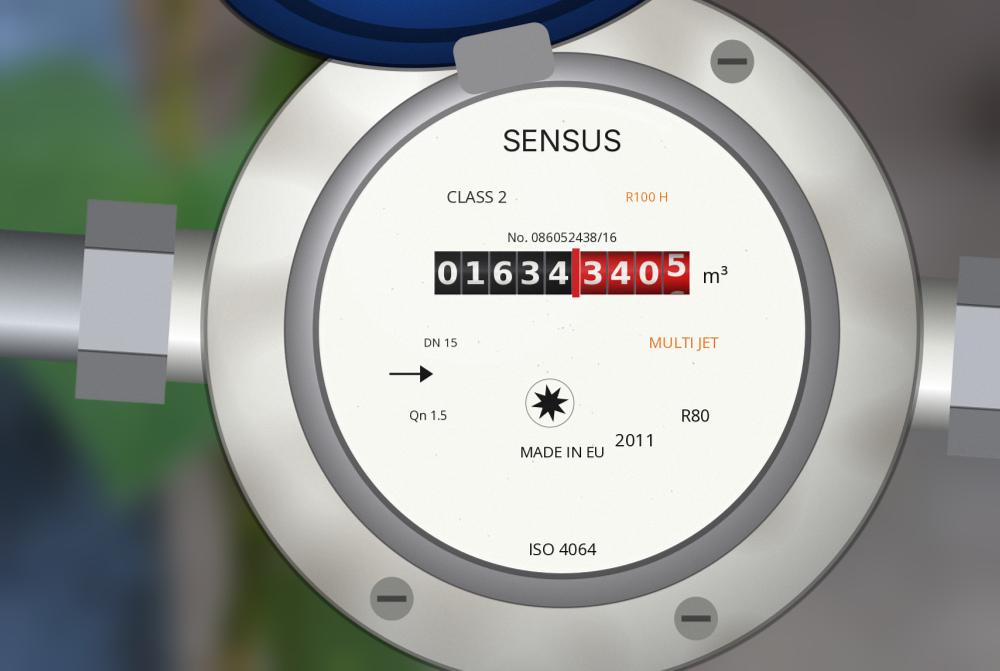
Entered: m³ 1634.3405
